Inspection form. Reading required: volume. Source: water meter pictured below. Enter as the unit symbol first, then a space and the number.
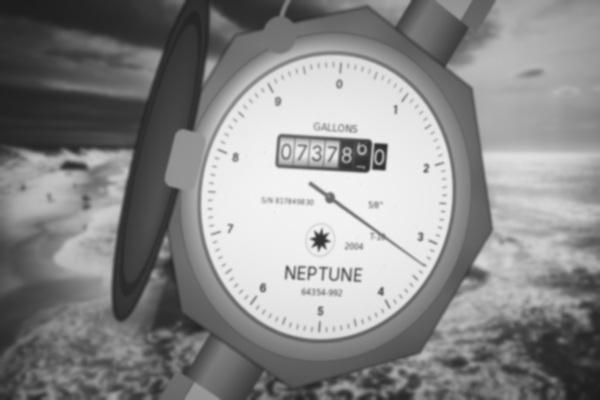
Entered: gal 737863.3
